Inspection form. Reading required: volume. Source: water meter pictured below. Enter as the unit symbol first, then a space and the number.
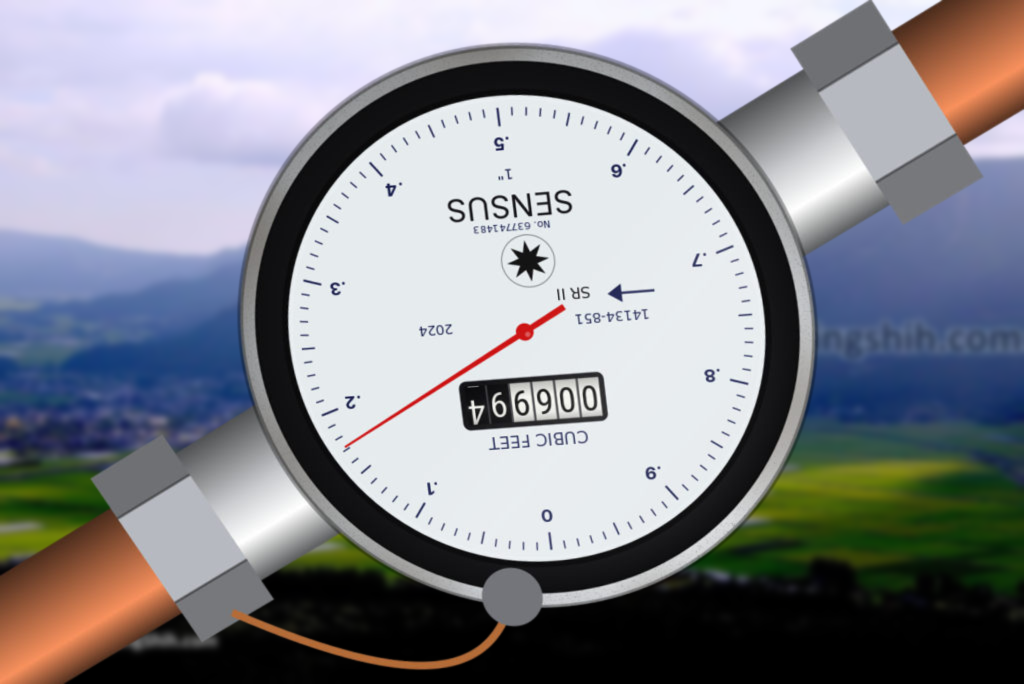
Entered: ft³ 6994.17
